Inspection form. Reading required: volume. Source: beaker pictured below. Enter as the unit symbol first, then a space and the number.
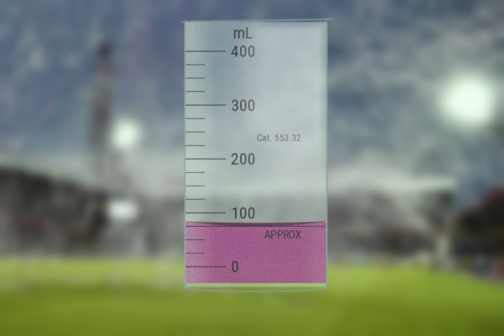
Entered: mL 75
